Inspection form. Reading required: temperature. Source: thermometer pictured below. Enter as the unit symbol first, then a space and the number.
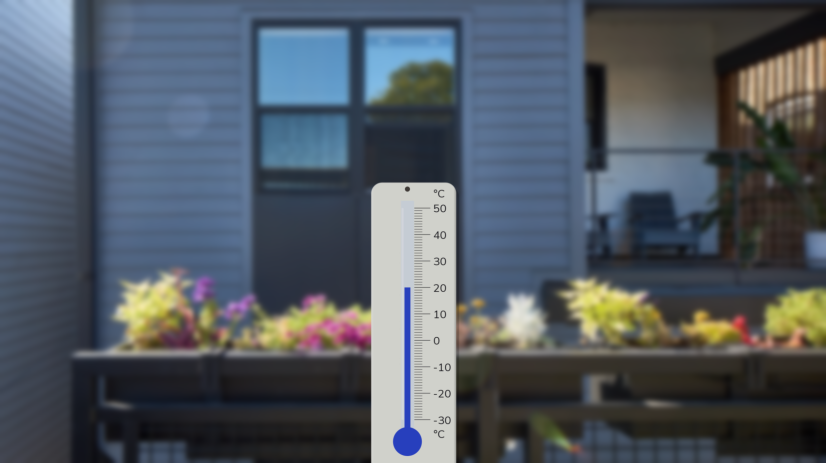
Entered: °C 20
